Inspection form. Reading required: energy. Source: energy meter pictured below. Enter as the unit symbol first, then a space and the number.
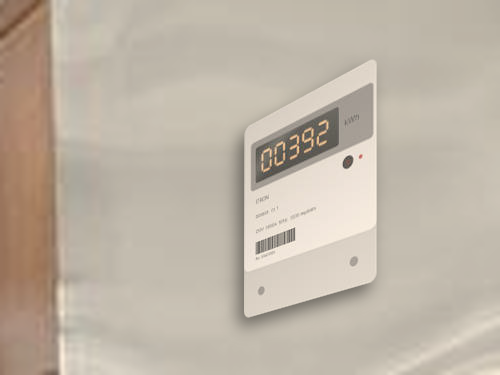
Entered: kWh 392
